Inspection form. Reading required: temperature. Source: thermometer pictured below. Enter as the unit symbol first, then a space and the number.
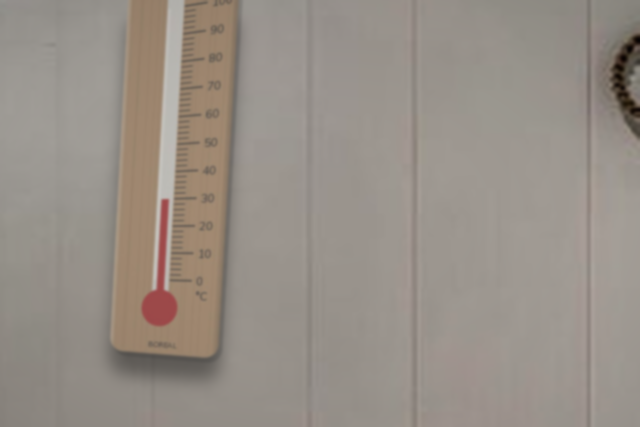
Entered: °C 30
